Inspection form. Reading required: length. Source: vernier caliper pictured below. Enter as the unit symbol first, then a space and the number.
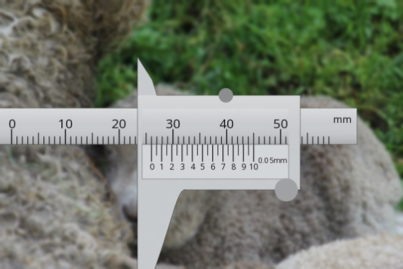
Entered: mm 26.0
